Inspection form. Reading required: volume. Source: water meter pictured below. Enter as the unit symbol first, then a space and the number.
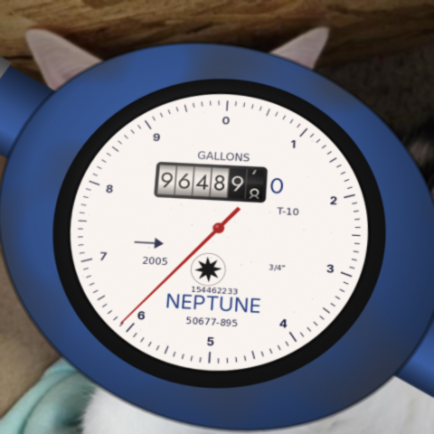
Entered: gal 9648976.1
